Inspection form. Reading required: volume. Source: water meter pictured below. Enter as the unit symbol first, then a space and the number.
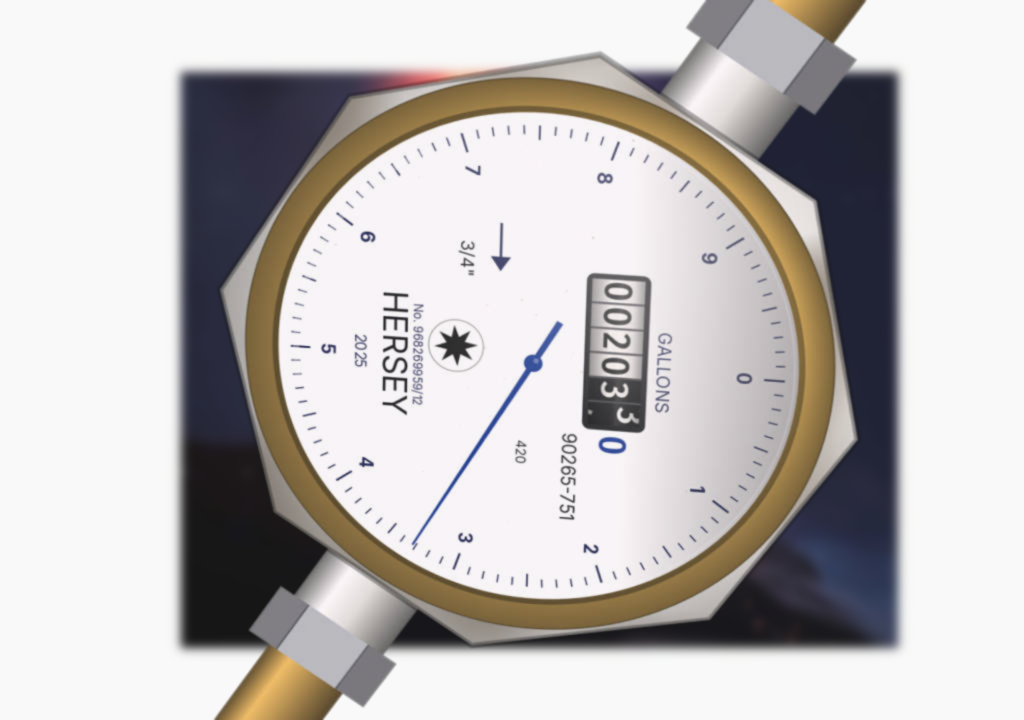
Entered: gal 20333.3
